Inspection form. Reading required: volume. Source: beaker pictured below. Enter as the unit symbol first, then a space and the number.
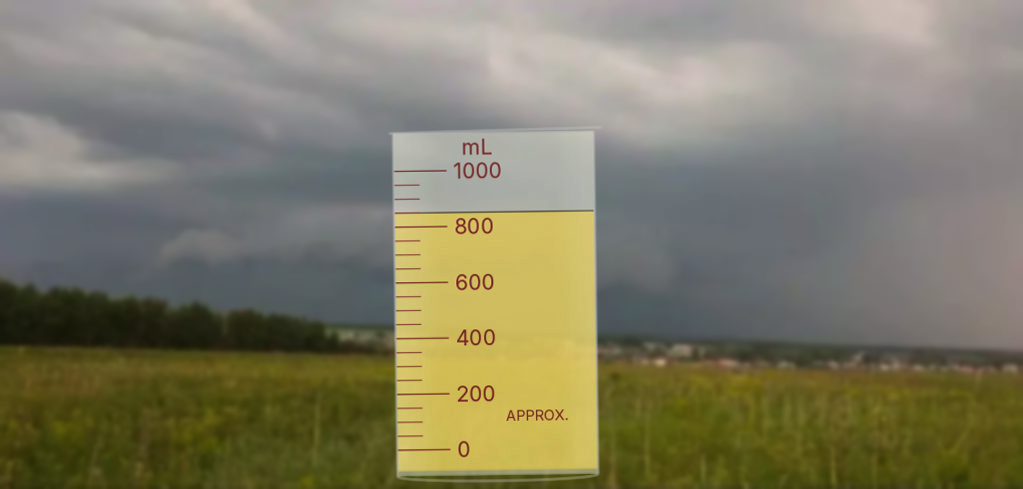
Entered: mL 850
